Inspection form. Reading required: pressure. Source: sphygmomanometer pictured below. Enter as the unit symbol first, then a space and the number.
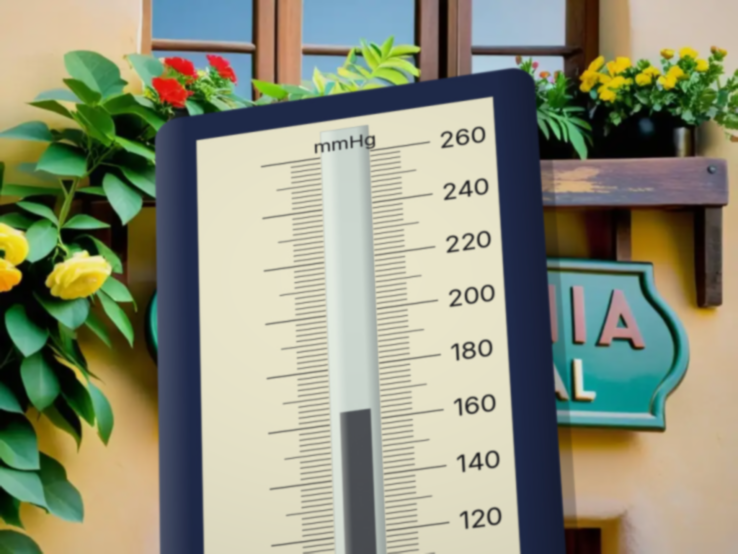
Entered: mmHg 164
